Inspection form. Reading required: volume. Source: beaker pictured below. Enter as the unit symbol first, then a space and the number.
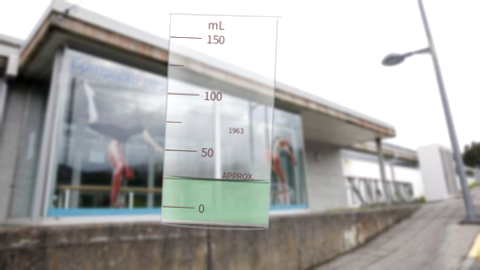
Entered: mL 25
